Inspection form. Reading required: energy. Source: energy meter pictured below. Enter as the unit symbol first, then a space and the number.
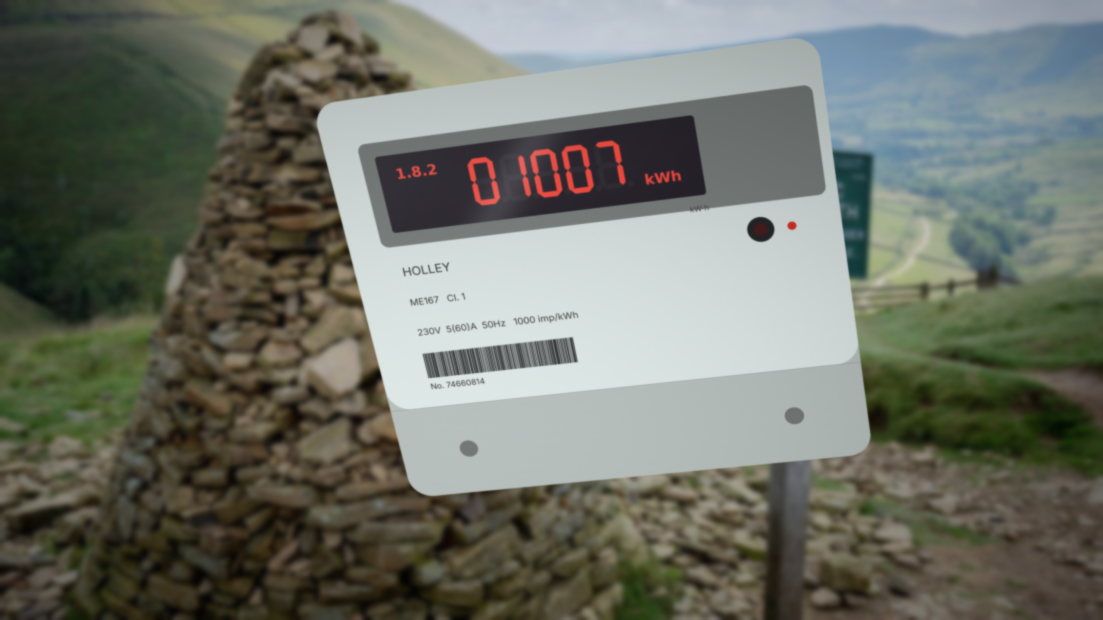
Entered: kWh 1007
